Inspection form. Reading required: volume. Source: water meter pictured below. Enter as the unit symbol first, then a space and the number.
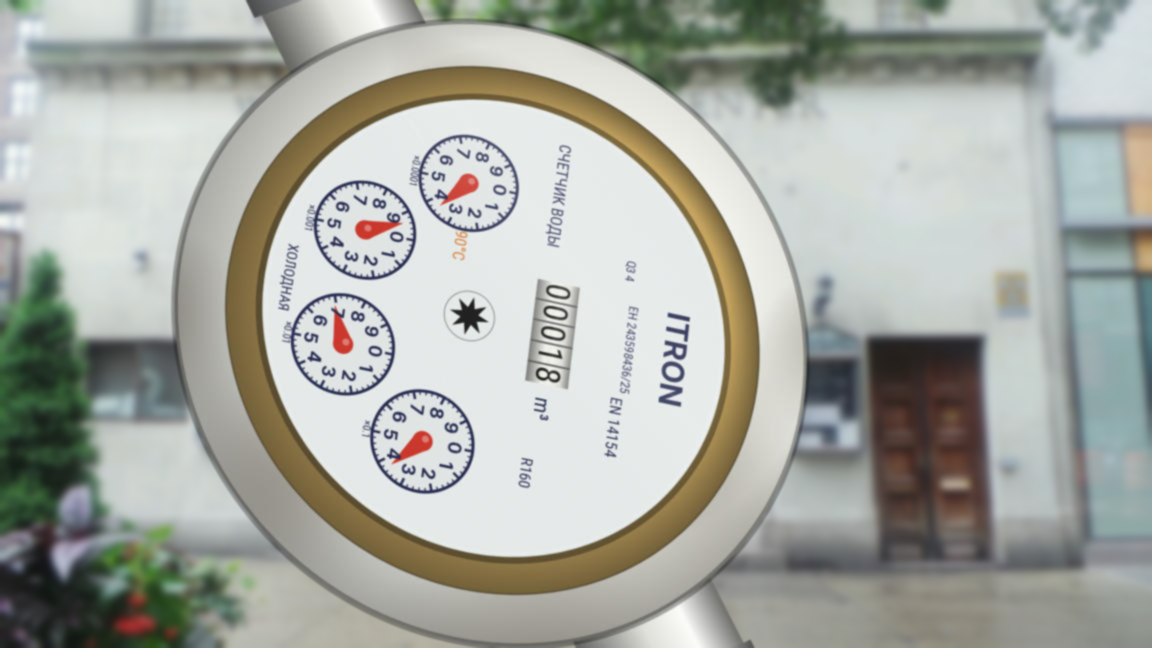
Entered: m³ 18.3693
